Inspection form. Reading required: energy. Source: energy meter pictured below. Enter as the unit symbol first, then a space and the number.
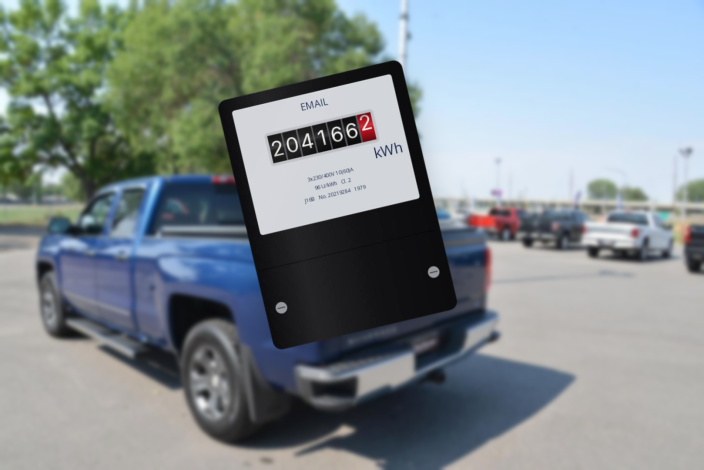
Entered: kWh 204166.2
